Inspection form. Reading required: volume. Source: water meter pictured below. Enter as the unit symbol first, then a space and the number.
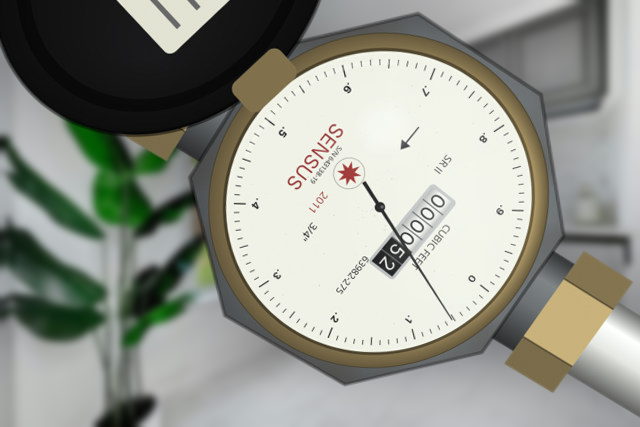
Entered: ft³ 52.05
